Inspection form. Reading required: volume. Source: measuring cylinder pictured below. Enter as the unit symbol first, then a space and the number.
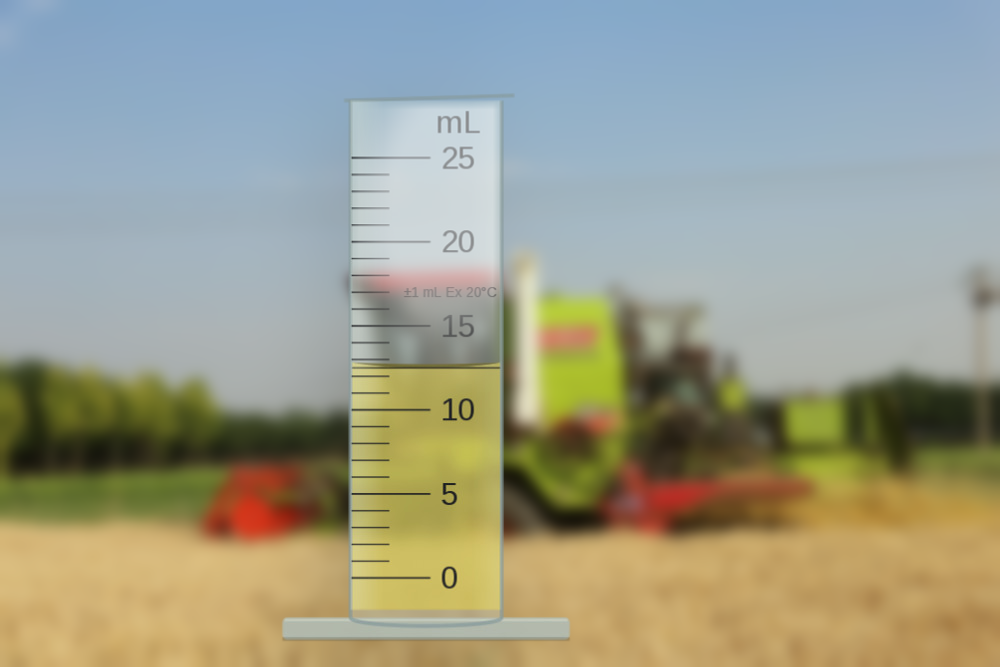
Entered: mL 12.5
